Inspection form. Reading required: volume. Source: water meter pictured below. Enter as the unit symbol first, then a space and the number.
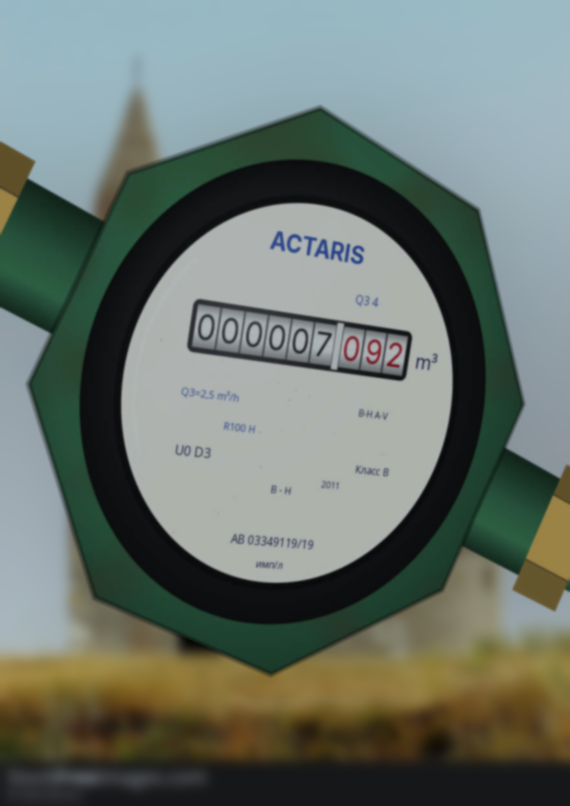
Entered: m³ 7.092
